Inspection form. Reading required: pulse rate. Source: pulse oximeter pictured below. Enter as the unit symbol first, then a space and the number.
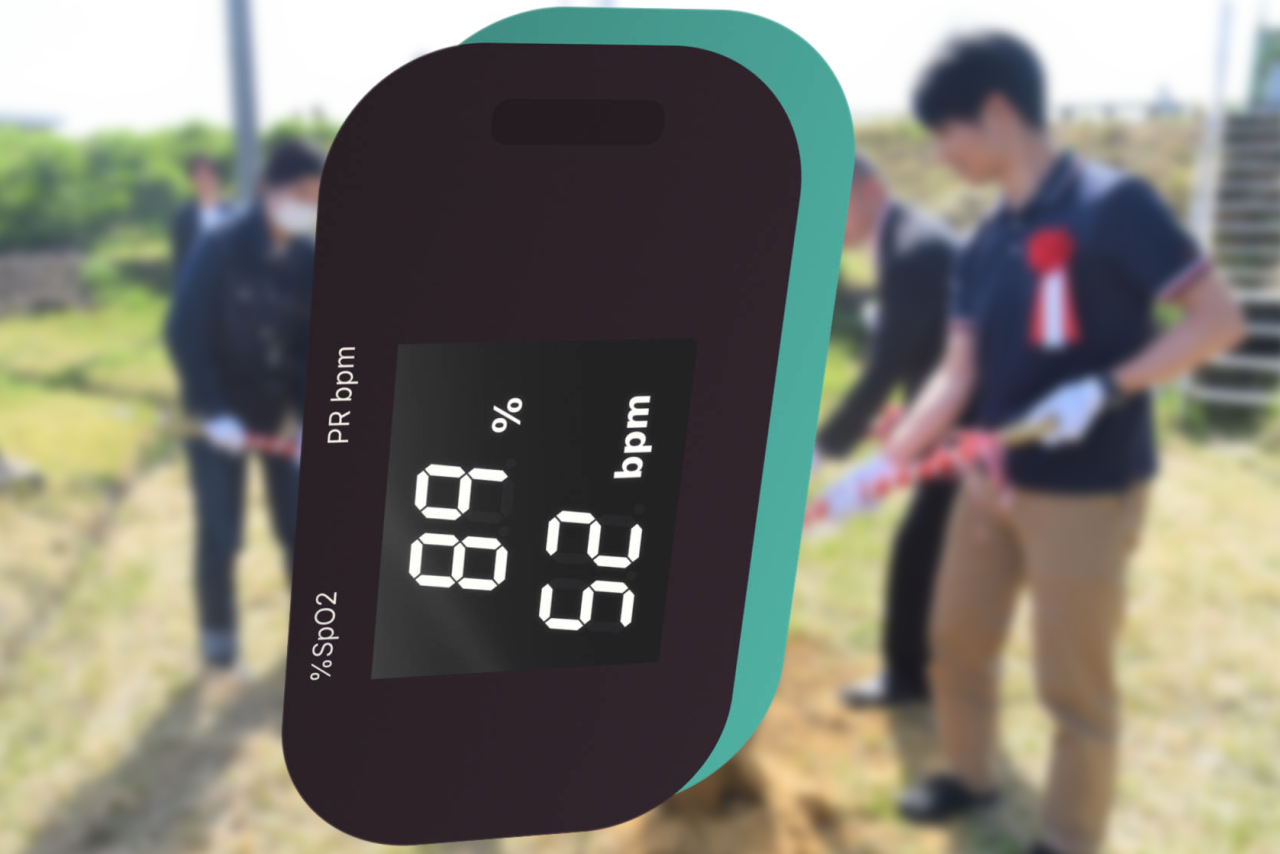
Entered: bpm 52
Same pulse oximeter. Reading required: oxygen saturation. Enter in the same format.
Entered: % 89
